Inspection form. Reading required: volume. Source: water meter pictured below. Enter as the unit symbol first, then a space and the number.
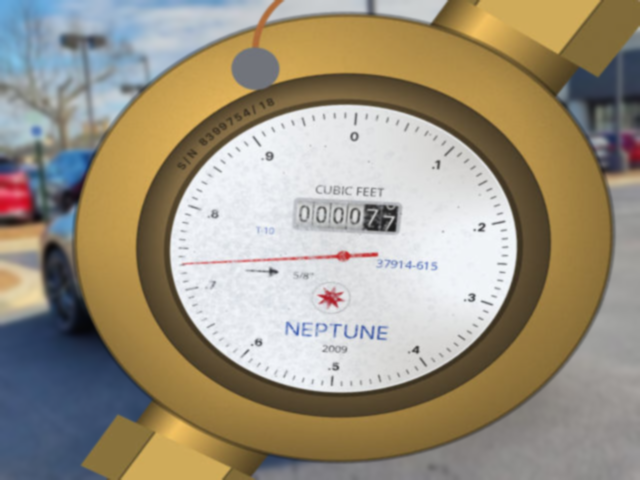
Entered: ft³ 76.73
